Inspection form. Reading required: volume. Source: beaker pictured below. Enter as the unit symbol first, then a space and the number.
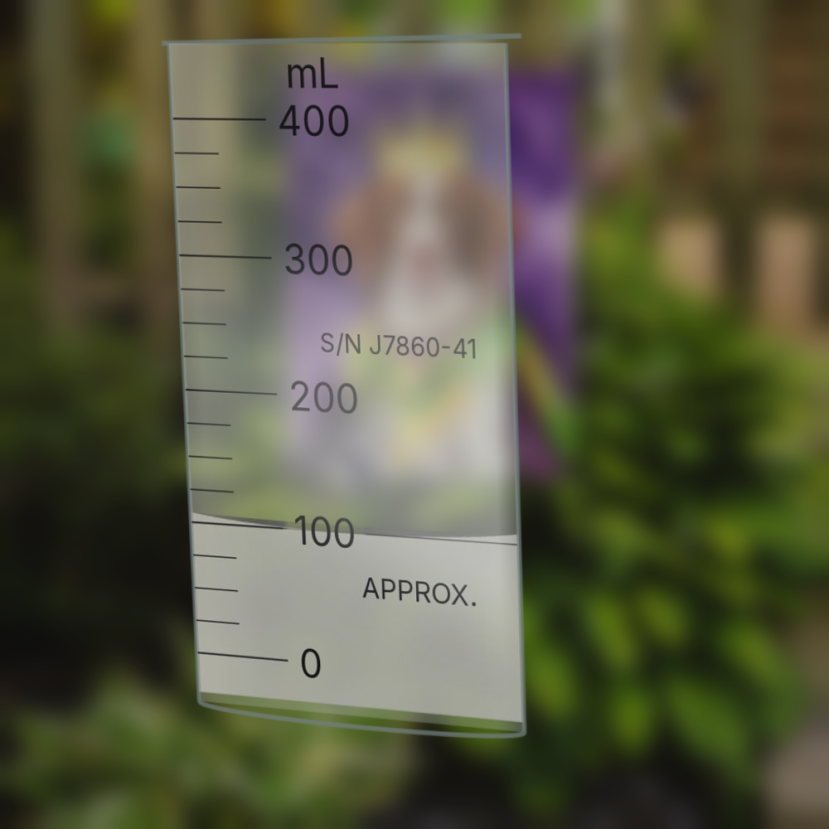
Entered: mL 100
